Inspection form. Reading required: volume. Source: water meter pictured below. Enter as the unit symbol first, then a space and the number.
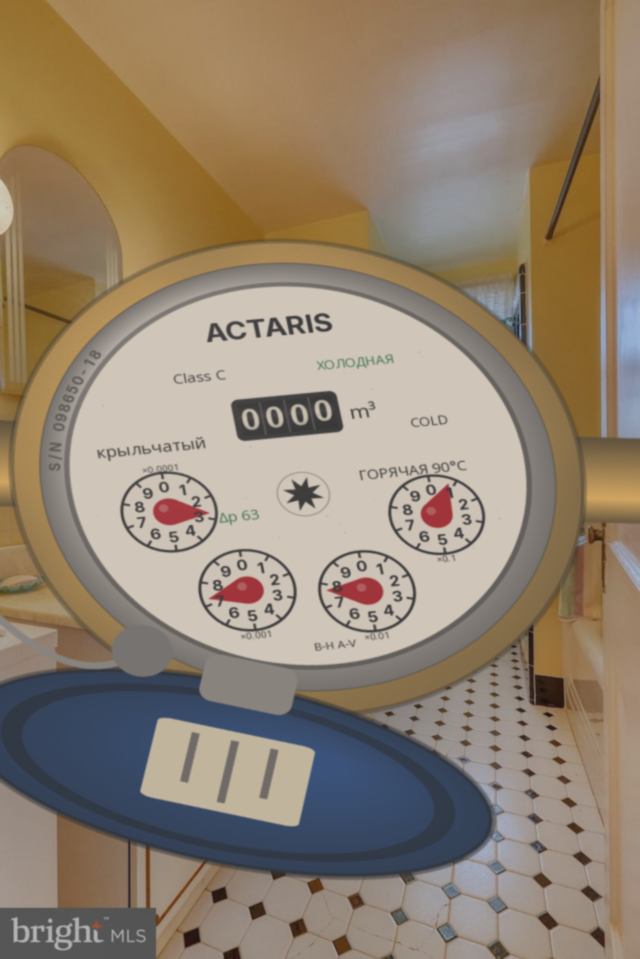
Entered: m³ 0.0772
